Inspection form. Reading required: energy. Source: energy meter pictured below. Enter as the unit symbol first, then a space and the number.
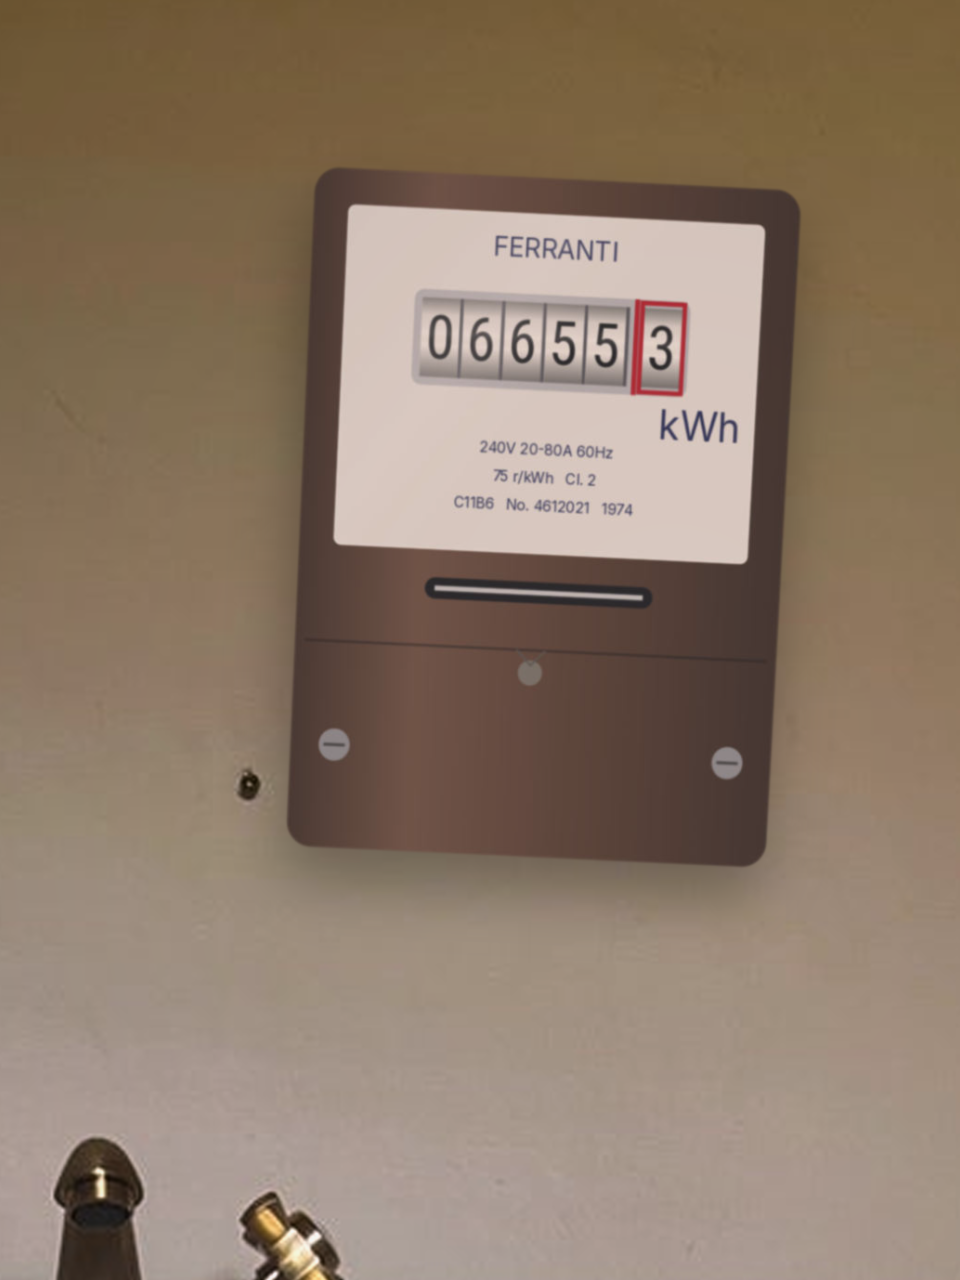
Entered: kWh 6655.3
